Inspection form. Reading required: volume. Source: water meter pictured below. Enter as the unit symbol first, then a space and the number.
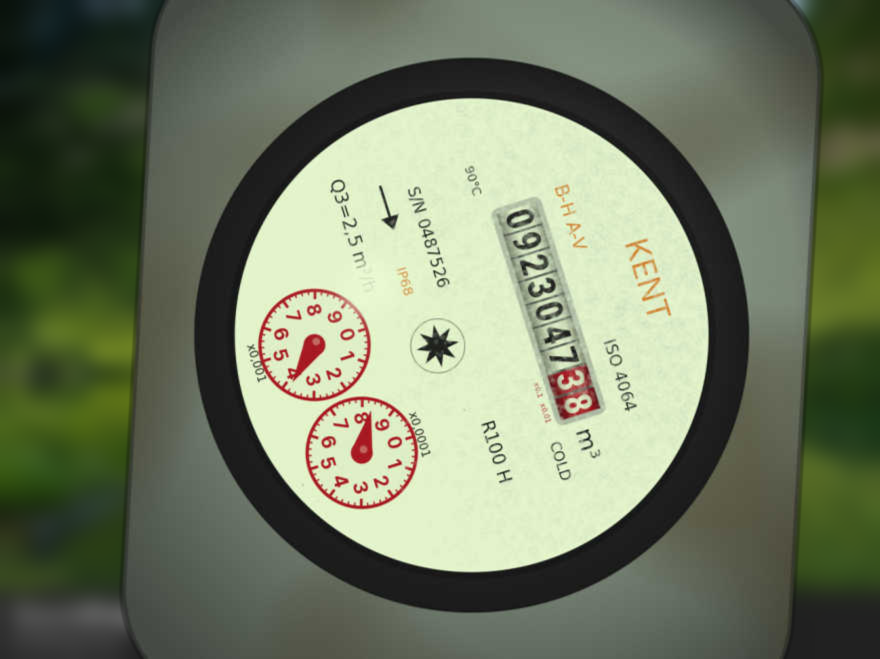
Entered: m³ 923047.3838
